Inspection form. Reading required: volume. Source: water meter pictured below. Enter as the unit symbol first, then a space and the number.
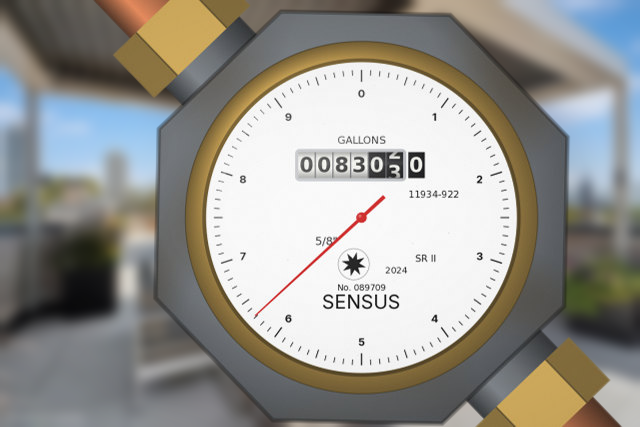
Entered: gal 83026.3
